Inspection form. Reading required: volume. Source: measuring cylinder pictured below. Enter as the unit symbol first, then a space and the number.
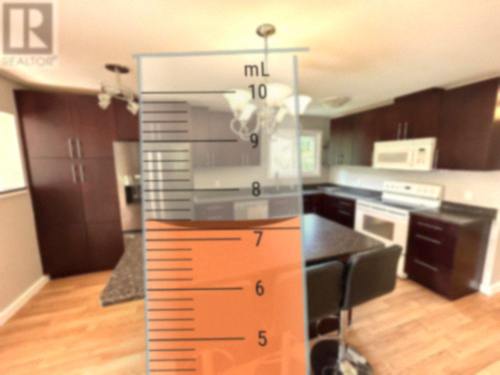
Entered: mL 7.2
